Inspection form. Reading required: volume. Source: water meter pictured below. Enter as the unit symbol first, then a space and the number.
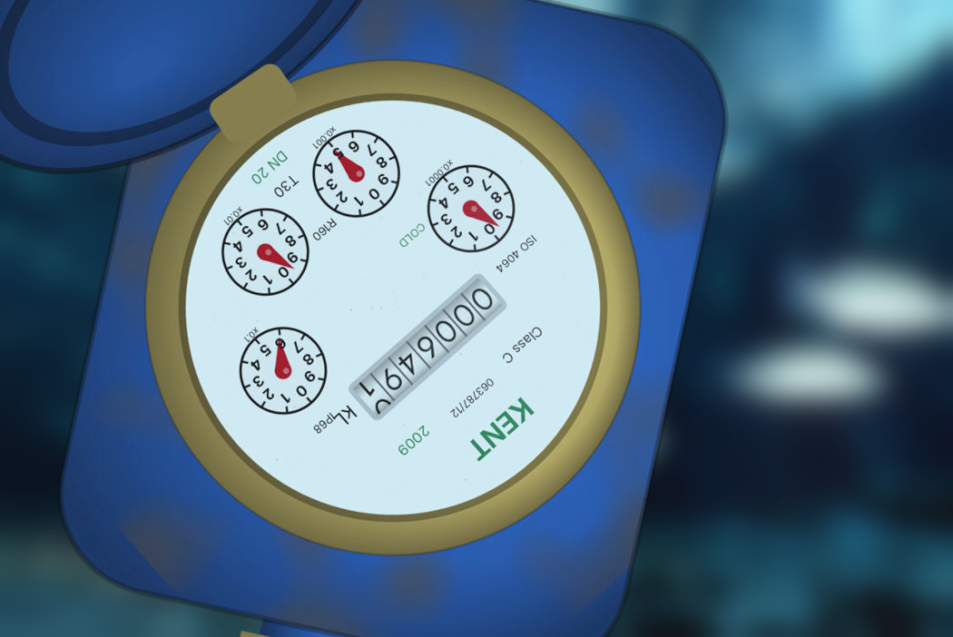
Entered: kL 6490.5949
